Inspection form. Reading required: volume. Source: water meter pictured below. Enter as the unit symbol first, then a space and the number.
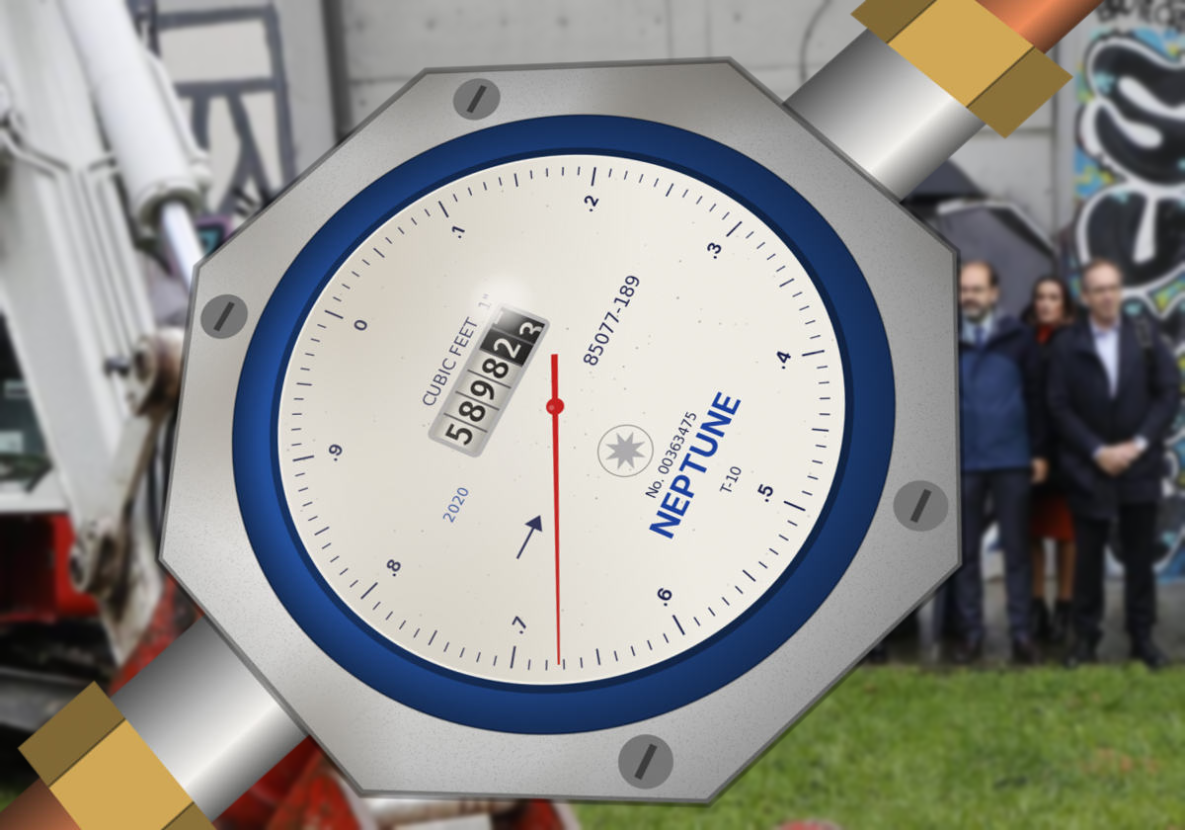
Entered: ft³ 589822.67
